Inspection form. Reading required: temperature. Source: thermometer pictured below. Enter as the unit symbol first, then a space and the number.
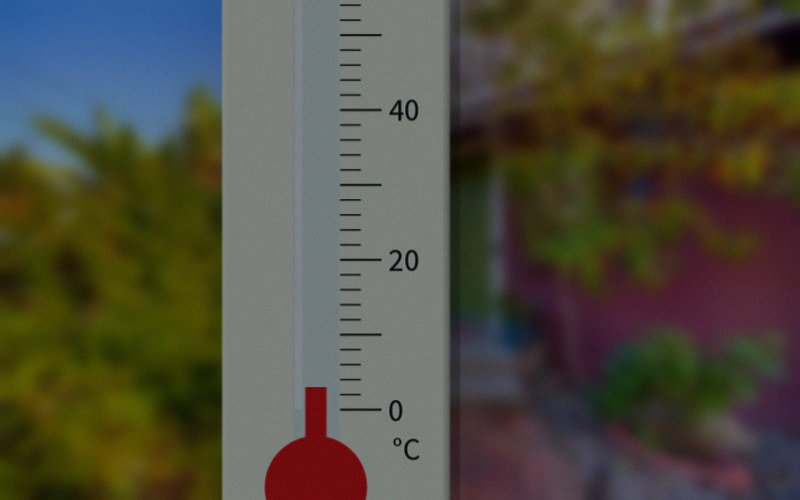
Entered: °C 3
